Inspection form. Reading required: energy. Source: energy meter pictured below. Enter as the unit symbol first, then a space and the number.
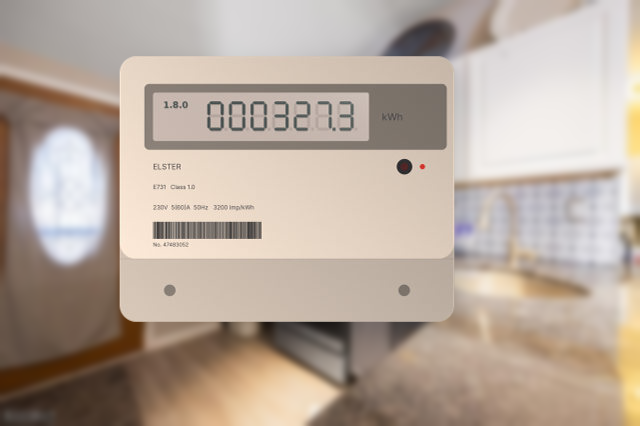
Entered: kWh 327.3
